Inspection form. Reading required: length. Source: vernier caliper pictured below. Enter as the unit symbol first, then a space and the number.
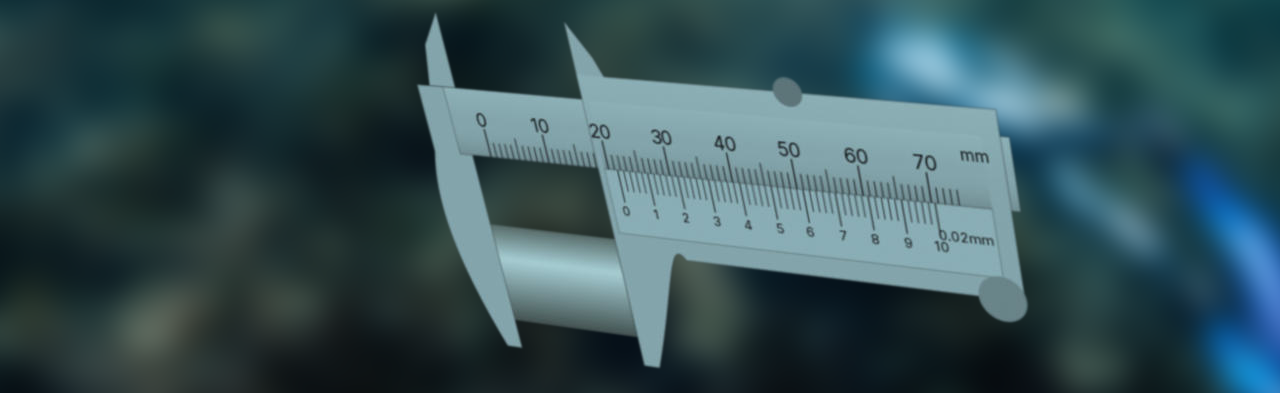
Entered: mm 21.5
